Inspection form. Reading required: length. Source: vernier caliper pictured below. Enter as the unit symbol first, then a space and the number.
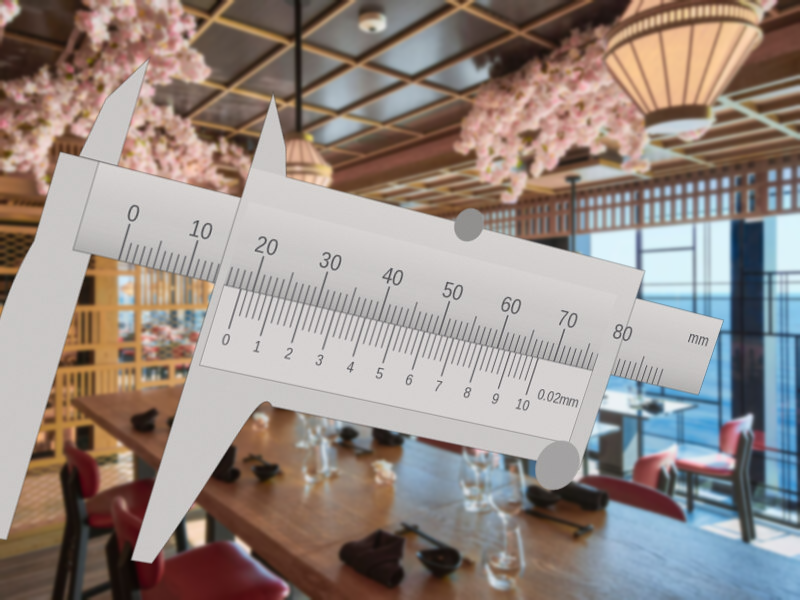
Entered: mm 18.2
